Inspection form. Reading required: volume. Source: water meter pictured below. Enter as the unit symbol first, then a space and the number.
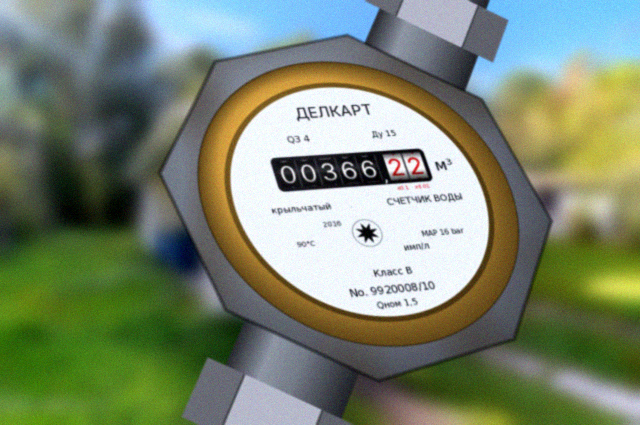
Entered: m³ 366.22
